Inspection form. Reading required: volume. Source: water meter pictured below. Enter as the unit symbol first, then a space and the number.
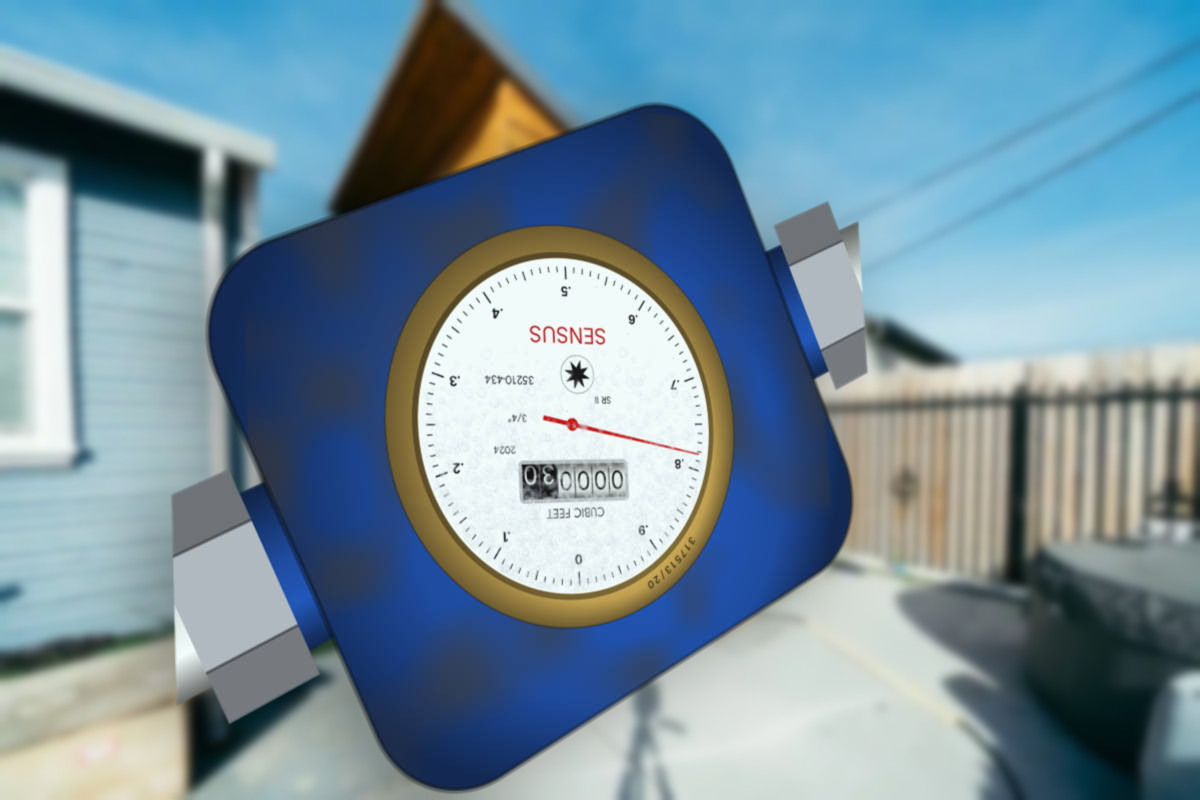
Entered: ft³ 29.78
